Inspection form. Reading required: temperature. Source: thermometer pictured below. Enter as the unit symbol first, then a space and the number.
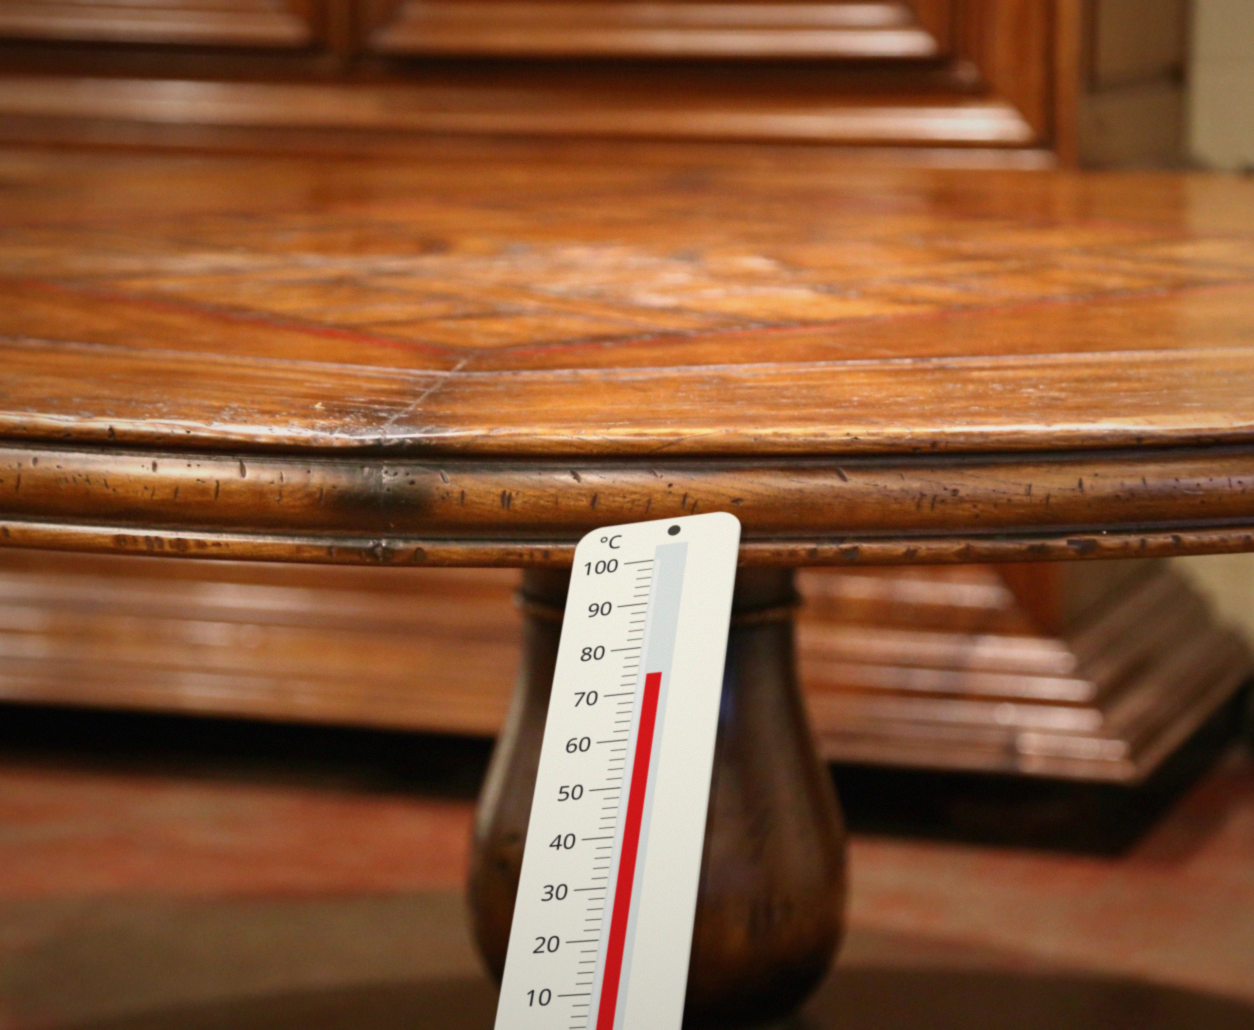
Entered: °C 74
